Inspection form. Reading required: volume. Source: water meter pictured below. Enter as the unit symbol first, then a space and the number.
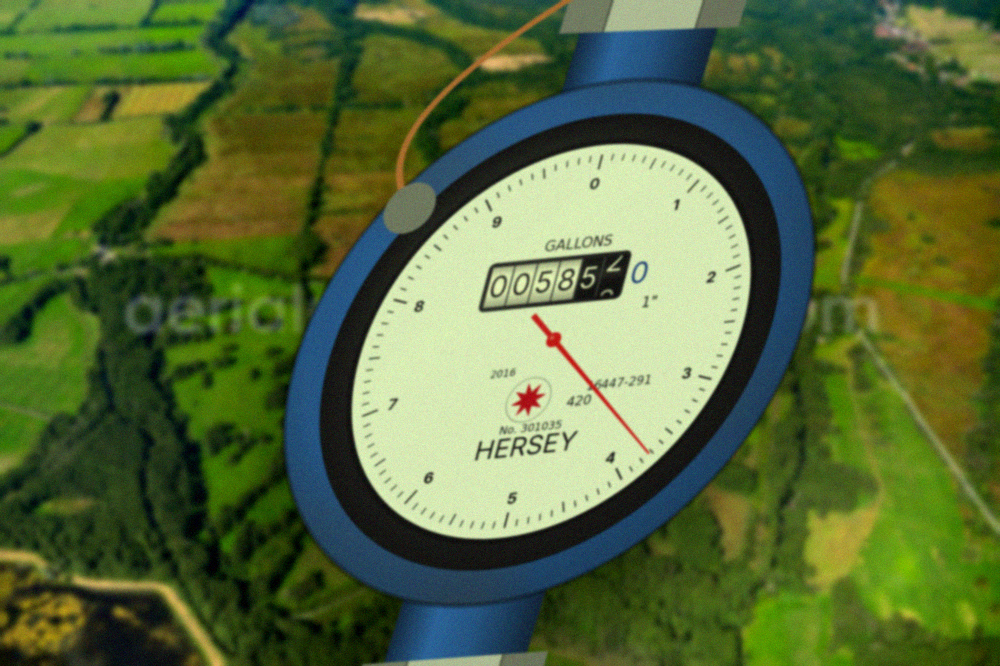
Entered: gal 58523.7
